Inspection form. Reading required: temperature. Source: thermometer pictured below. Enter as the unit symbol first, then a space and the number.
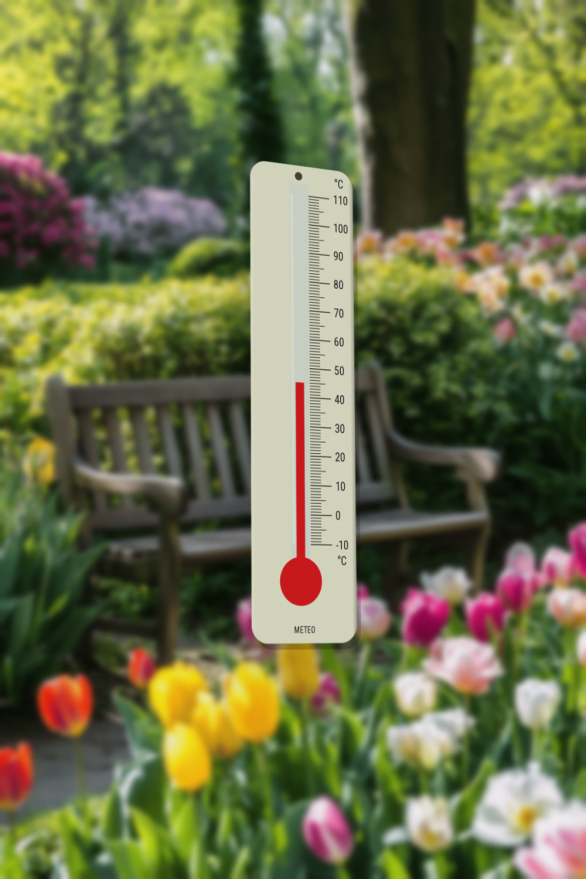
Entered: °C 45
